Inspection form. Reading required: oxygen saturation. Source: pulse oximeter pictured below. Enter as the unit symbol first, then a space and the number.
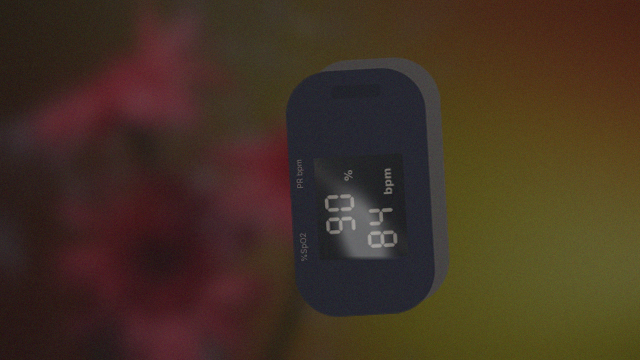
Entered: % 90
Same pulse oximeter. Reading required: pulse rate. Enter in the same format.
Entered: bpm 84
